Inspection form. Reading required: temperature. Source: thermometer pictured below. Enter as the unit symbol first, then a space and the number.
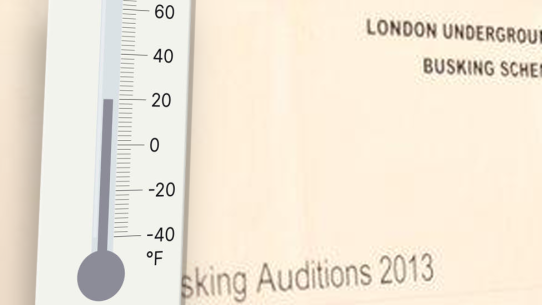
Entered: °F 20
